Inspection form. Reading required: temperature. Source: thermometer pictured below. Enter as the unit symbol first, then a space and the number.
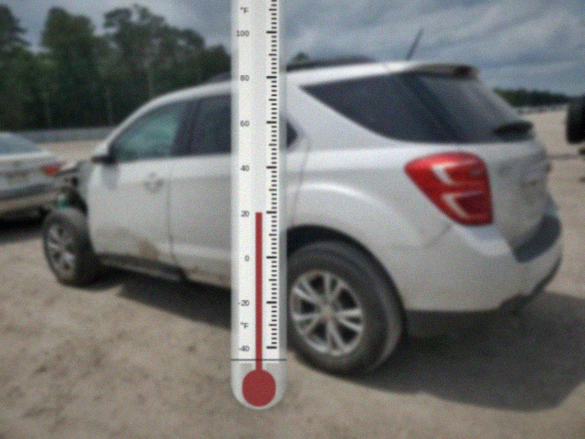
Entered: °F 20
